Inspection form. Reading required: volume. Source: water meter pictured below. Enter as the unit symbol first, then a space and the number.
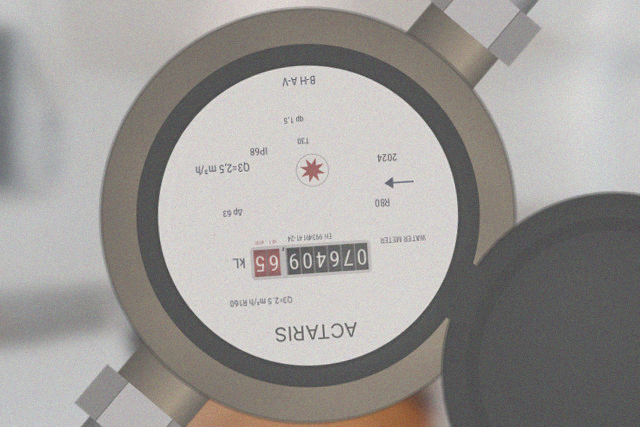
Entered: kL 76409.65
